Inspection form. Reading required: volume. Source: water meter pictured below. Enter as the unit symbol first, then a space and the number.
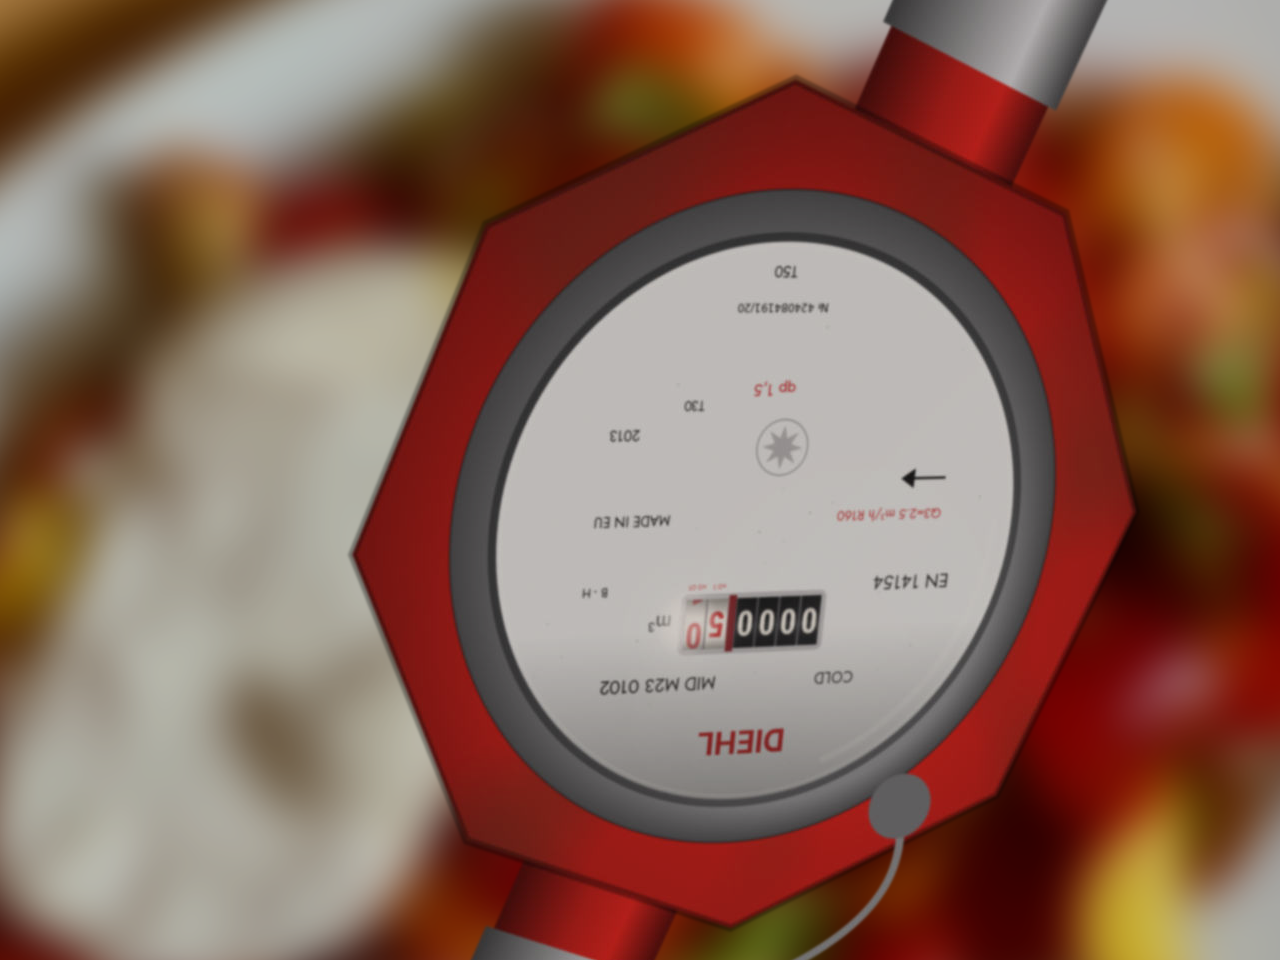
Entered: m³ 0.50
